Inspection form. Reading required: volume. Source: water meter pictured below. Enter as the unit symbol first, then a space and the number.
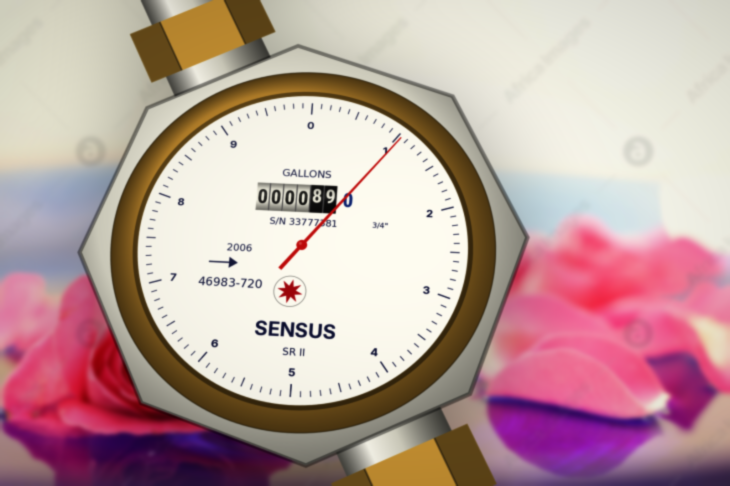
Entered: gal 891.0
